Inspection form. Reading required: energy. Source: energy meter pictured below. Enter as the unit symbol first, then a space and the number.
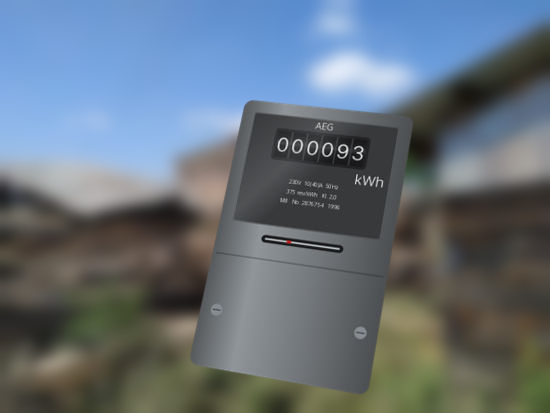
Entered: kWh 93
